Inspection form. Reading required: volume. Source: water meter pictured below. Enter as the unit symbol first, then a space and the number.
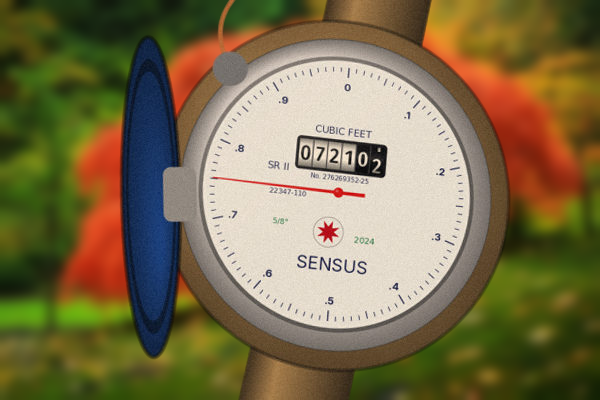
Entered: ft³ 72101.75
